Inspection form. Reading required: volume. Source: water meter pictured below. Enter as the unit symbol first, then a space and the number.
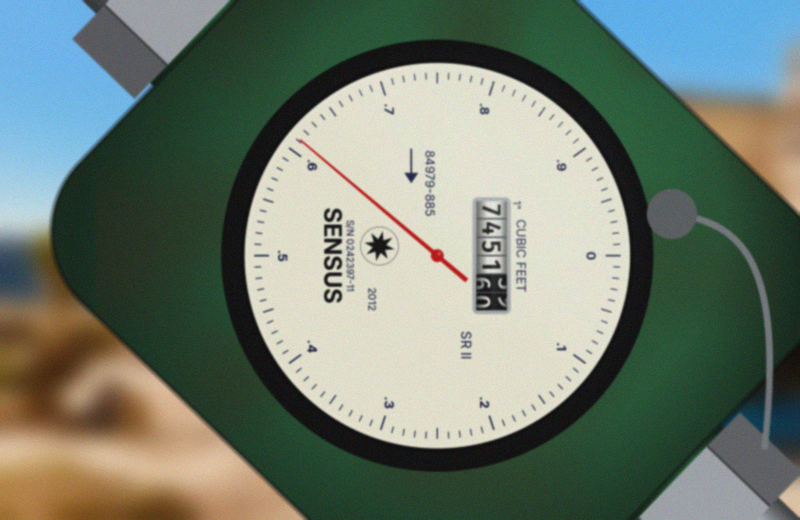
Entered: ft³ 745159.61
